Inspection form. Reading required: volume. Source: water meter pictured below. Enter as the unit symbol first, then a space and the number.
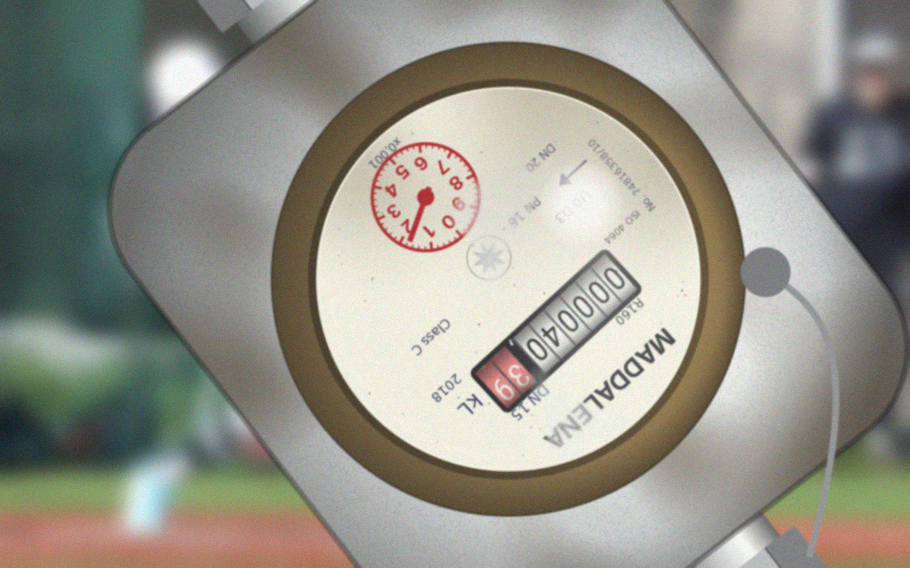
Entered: kL 40.391
